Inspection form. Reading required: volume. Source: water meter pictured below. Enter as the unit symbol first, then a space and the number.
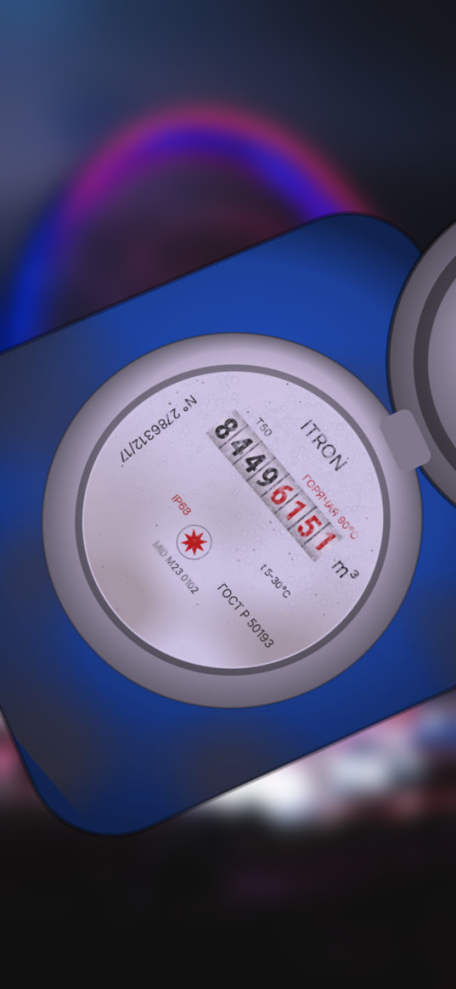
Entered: m³ 8449.6151
